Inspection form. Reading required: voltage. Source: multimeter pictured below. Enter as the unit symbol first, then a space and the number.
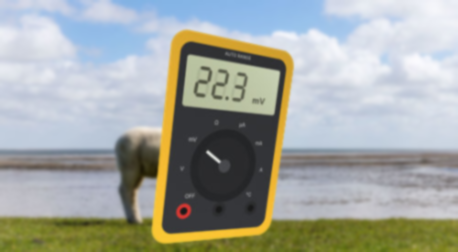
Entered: mV 22.3
